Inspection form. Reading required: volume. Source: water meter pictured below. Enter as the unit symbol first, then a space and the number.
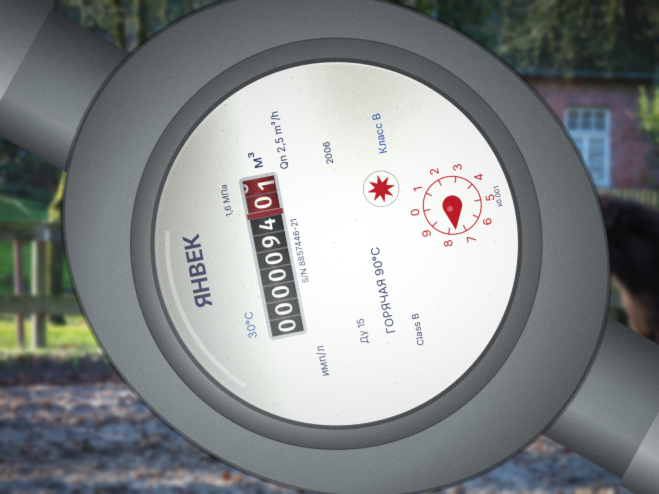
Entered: m³ 94.007
